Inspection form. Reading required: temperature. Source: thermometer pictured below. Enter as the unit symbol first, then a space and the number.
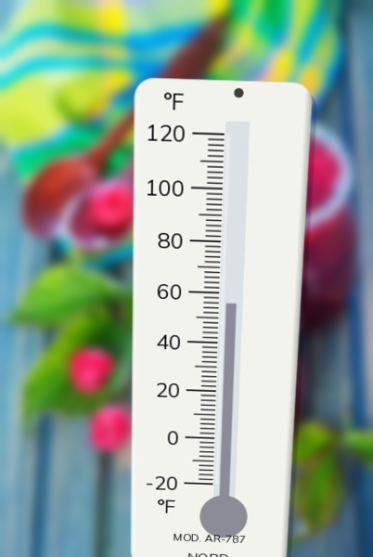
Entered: °F 56
